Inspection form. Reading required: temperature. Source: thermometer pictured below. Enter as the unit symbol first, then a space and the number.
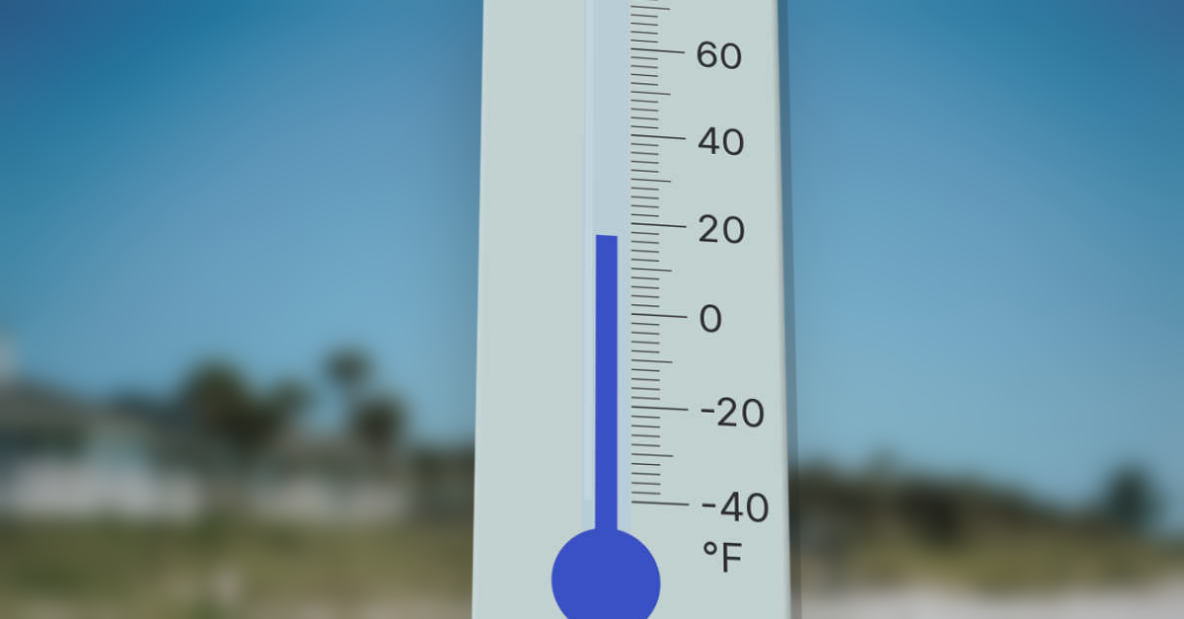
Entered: °F 17
